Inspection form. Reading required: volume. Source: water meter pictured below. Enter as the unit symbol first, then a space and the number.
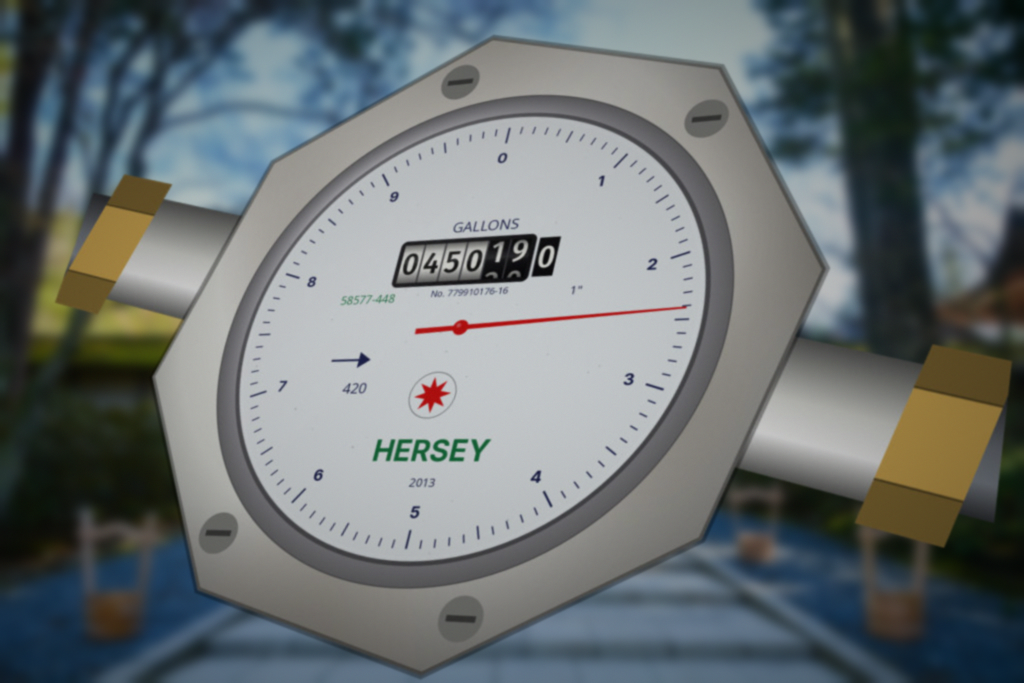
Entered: gal 450192.4
